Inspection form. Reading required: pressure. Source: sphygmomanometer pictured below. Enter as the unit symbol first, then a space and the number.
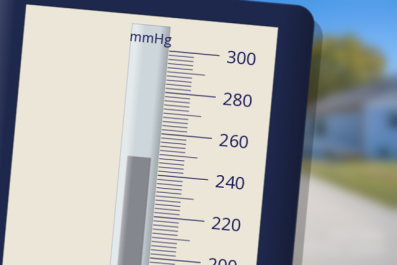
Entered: mmHg 248
